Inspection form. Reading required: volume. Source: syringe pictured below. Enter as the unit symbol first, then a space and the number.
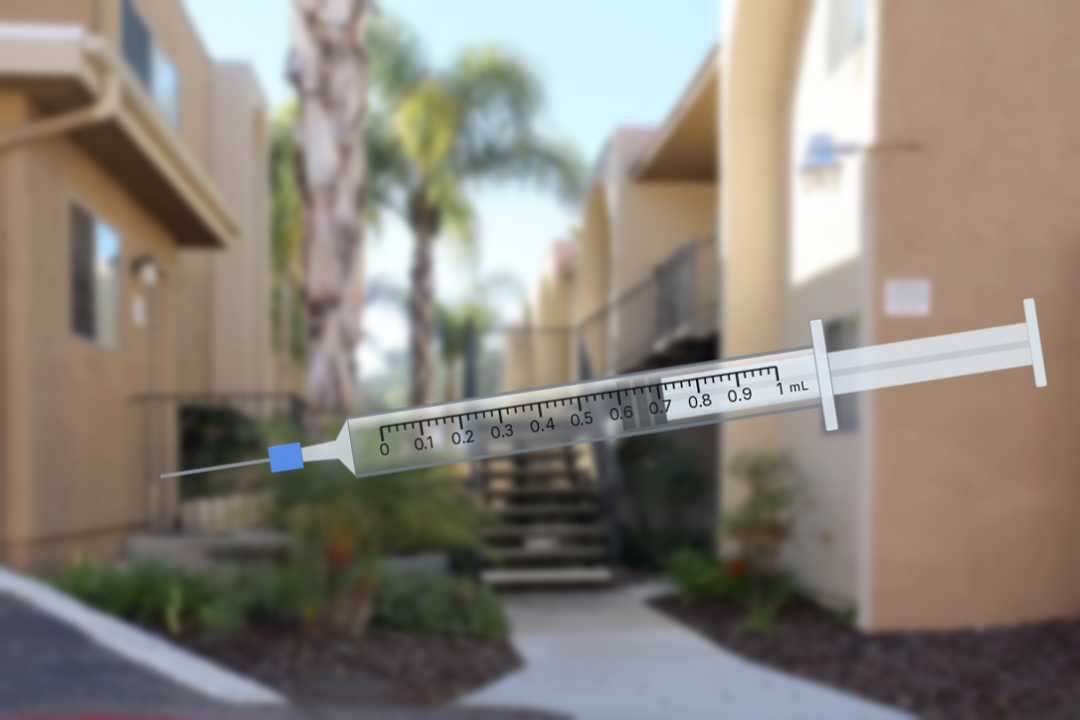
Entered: mL 0.6
